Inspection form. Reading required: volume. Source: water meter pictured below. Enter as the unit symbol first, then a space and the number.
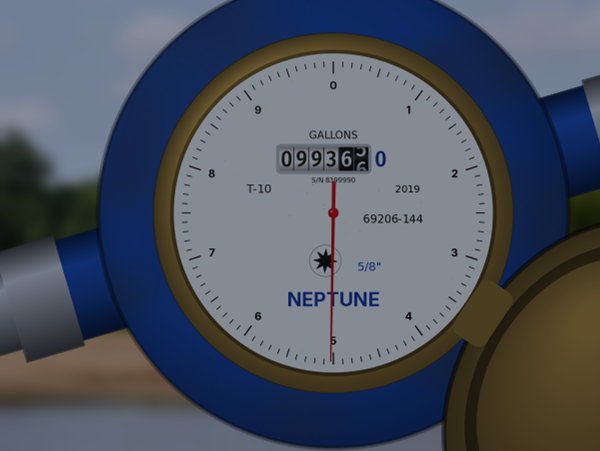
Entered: gal 993655.0
